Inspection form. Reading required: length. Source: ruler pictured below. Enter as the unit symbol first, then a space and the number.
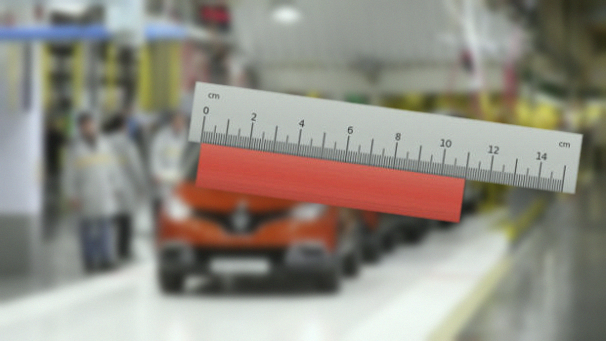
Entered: cm 11
